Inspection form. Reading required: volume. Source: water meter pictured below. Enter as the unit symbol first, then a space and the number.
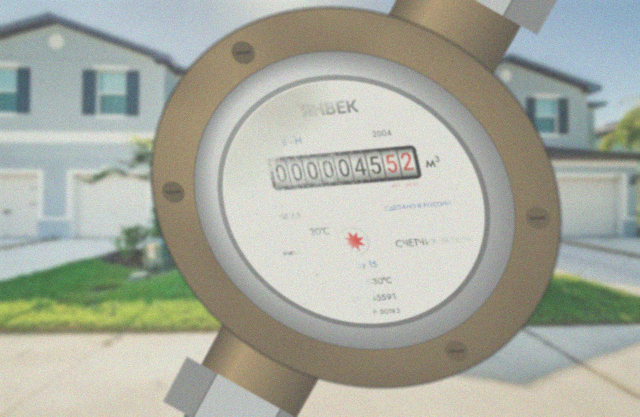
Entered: m³ 45.52
